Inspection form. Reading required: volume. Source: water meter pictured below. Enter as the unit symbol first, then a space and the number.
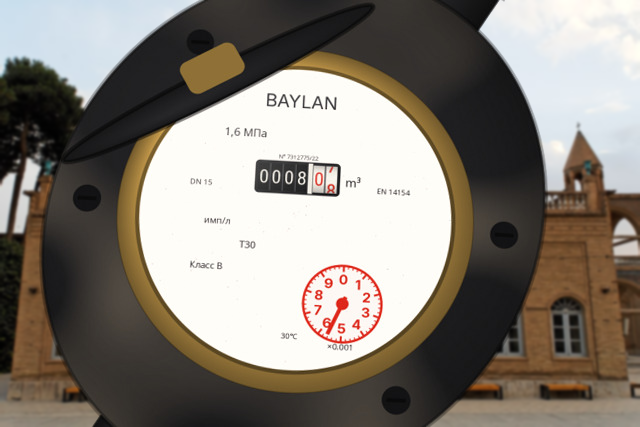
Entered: m³ 8.075
